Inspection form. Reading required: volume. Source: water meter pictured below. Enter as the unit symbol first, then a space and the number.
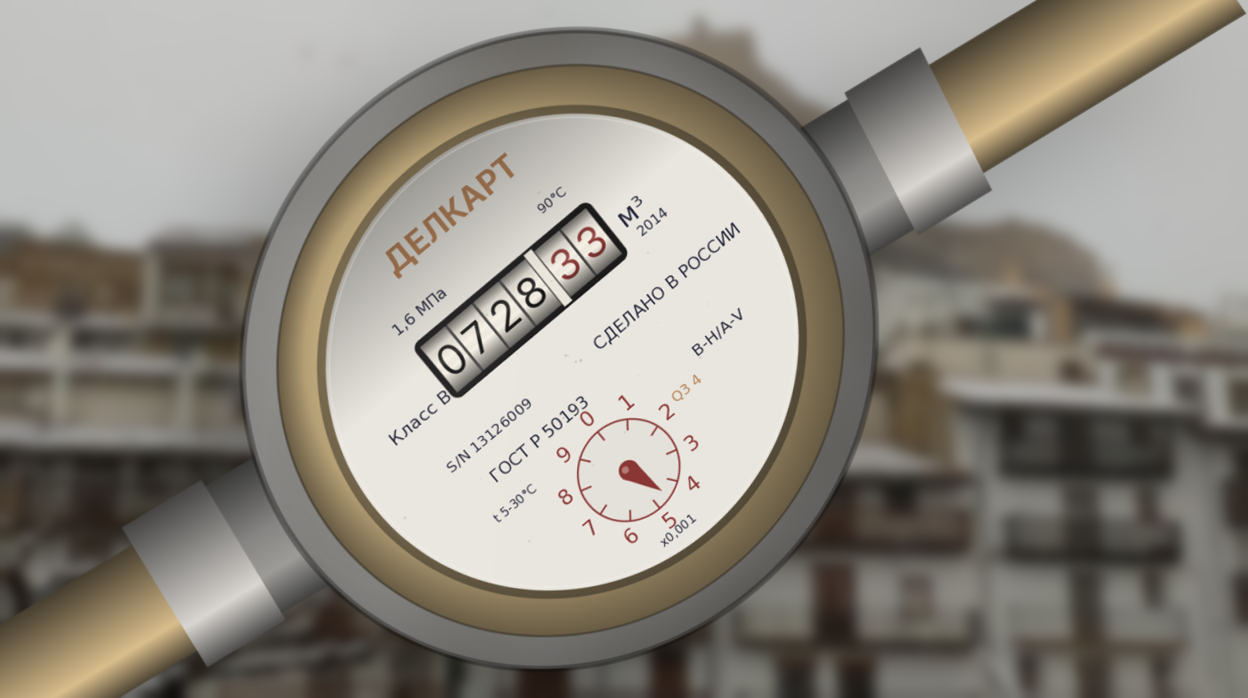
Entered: m³ 728.334
